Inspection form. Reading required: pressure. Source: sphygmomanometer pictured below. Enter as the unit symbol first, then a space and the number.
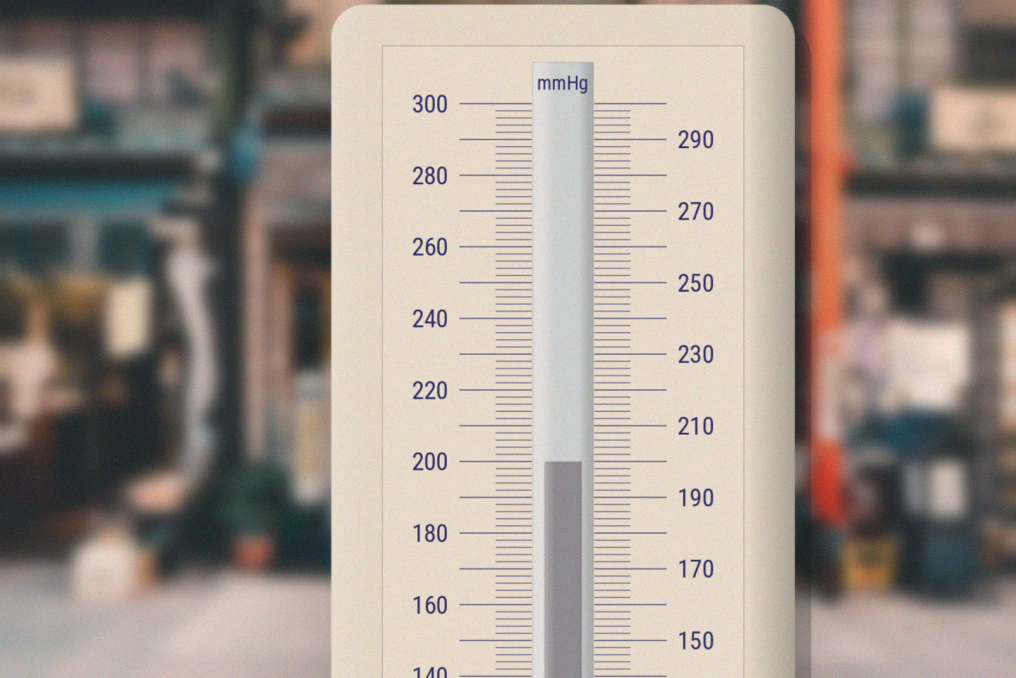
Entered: mmHg 200
